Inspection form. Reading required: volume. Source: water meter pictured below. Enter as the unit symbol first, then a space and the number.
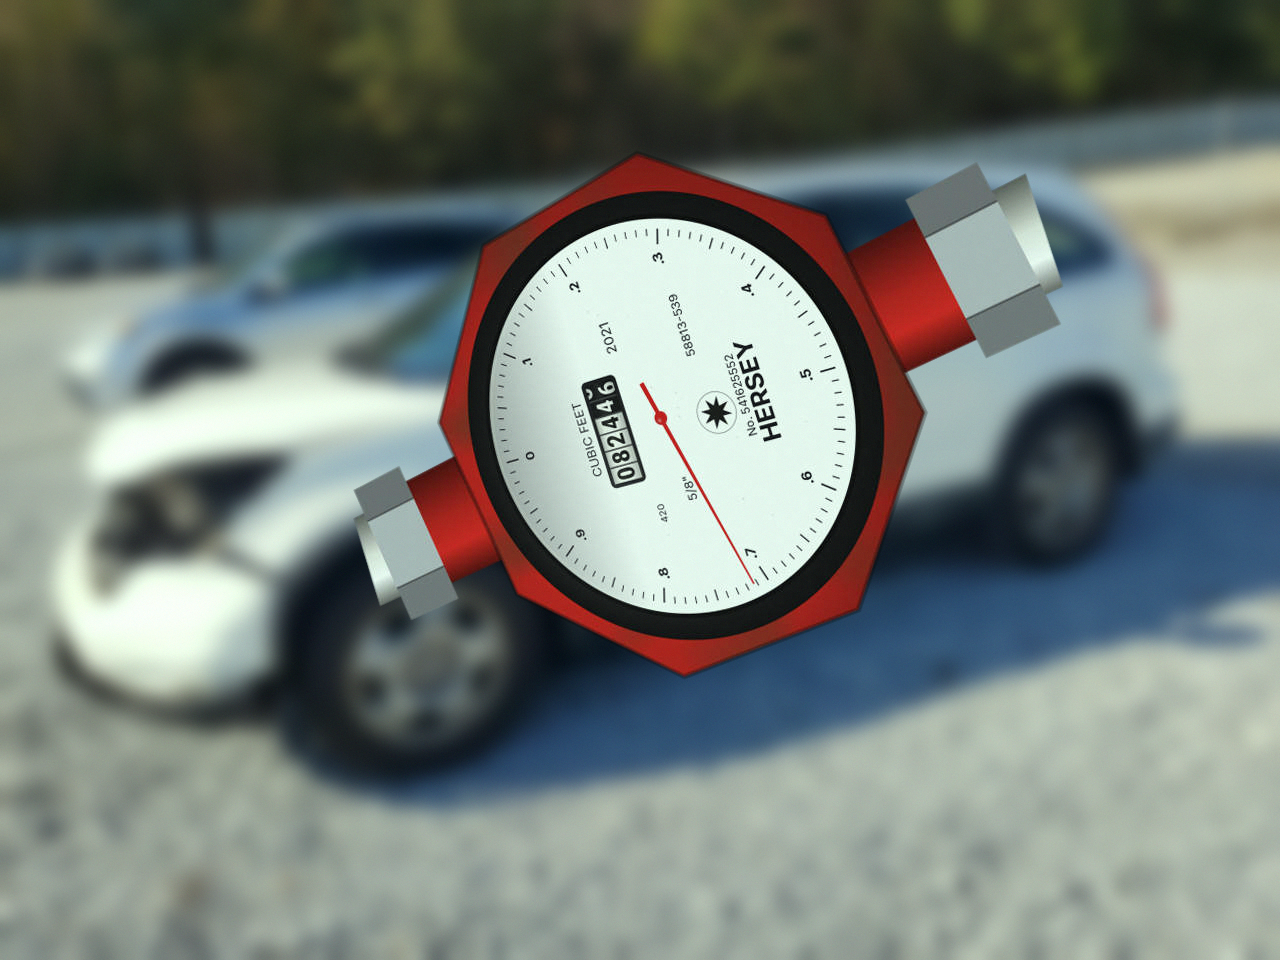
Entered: ft³ 82445.71
